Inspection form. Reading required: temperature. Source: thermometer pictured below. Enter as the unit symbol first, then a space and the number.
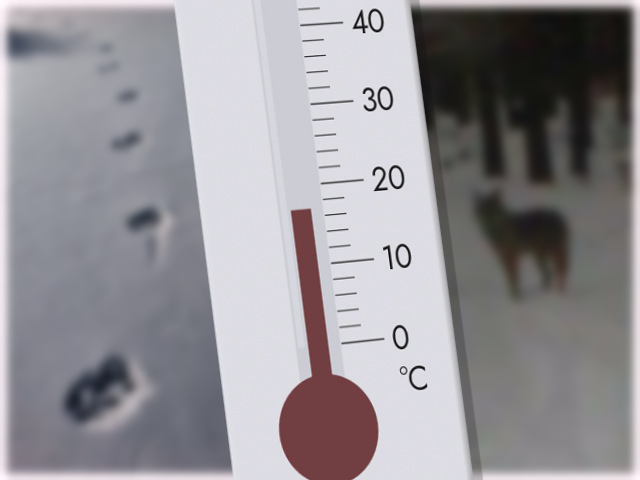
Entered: °C 17
